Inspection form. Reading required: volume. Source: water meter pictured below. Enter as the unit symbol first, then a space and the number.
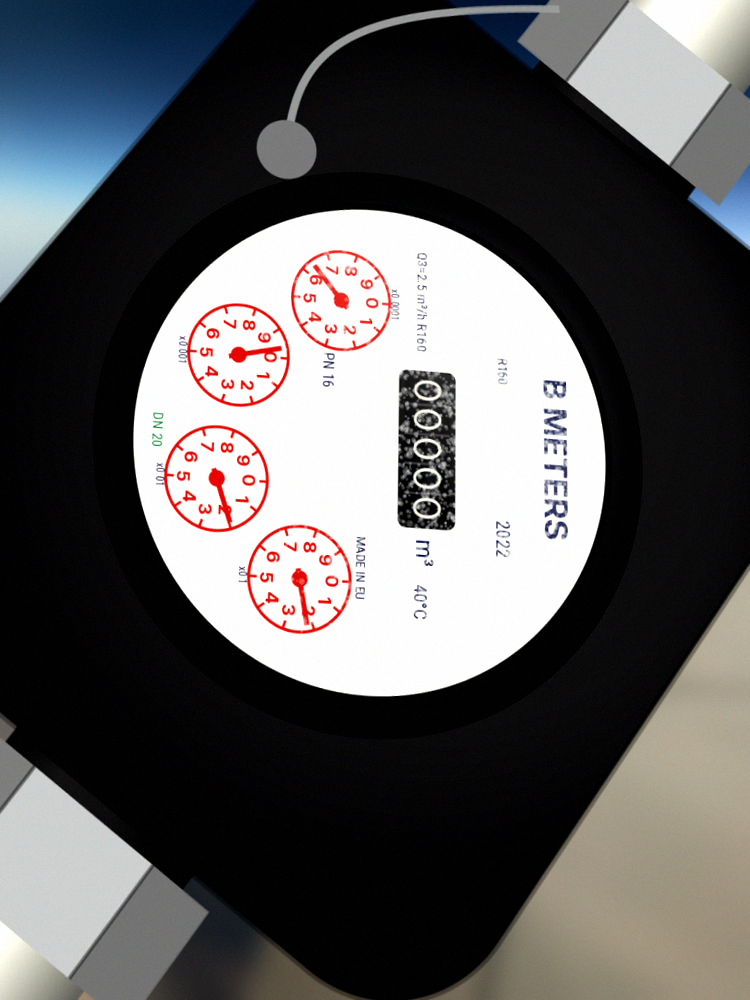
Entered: m³ 0.2196
